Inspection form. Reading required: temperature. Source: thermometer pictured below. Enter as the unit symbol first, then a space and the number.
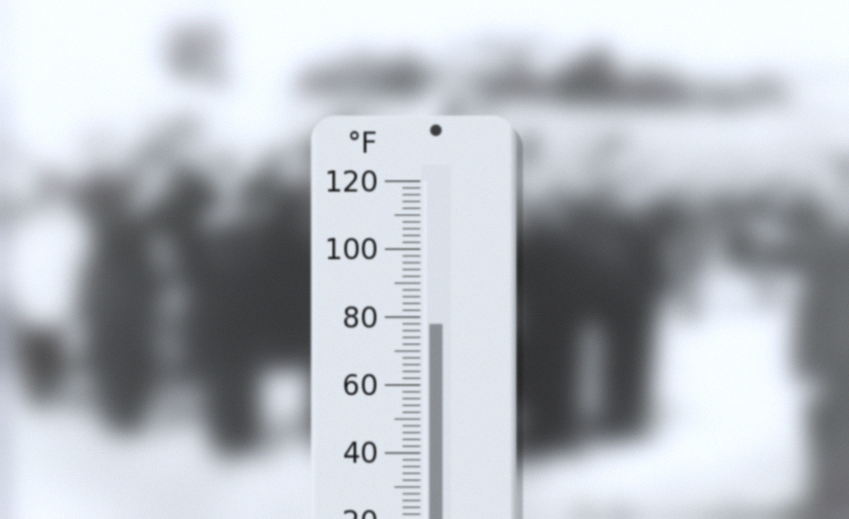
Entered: °F 78
